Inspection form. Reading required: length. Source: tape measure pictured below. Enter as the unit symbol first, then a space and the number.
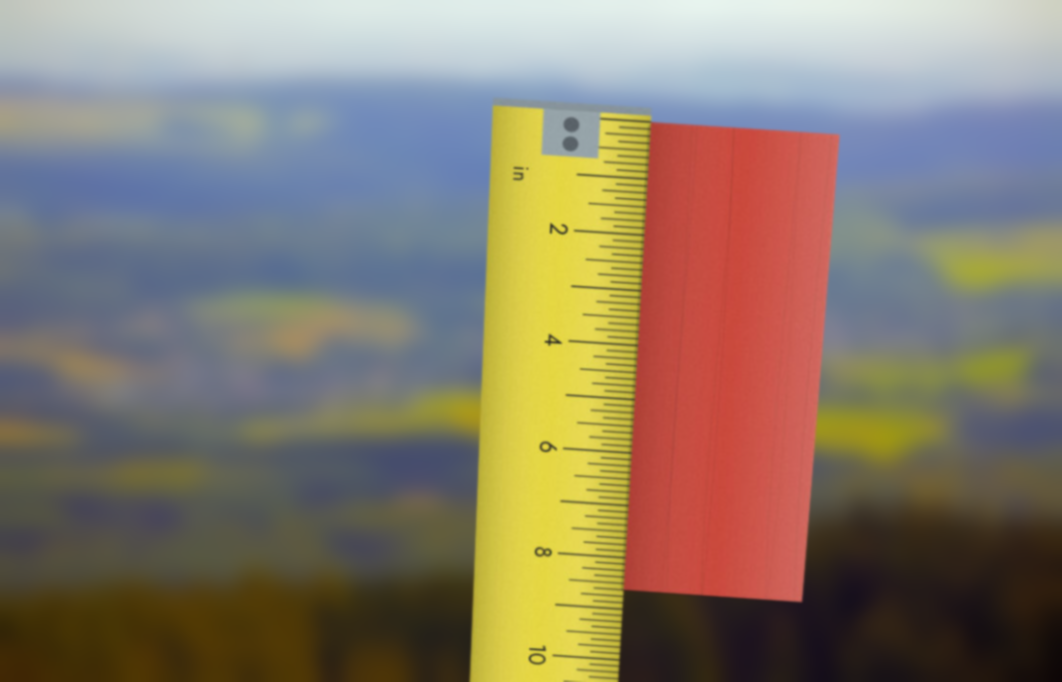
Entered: in 8.625
